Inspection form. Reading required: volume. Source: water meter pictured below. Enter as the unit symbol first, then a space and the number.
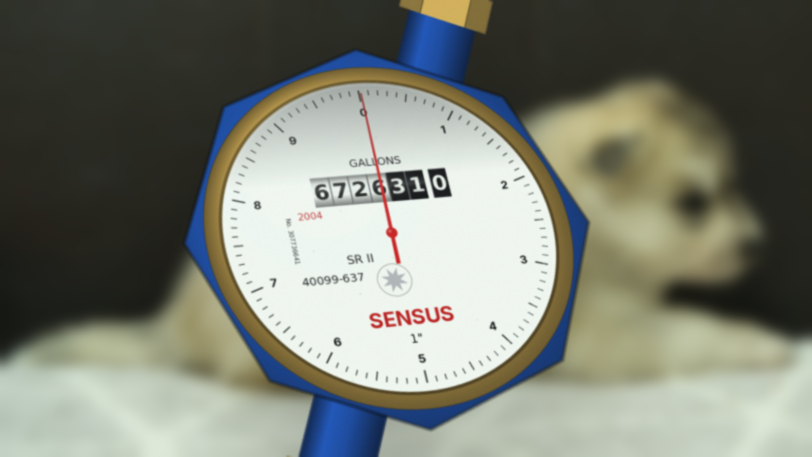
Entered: gal 6726310.0
